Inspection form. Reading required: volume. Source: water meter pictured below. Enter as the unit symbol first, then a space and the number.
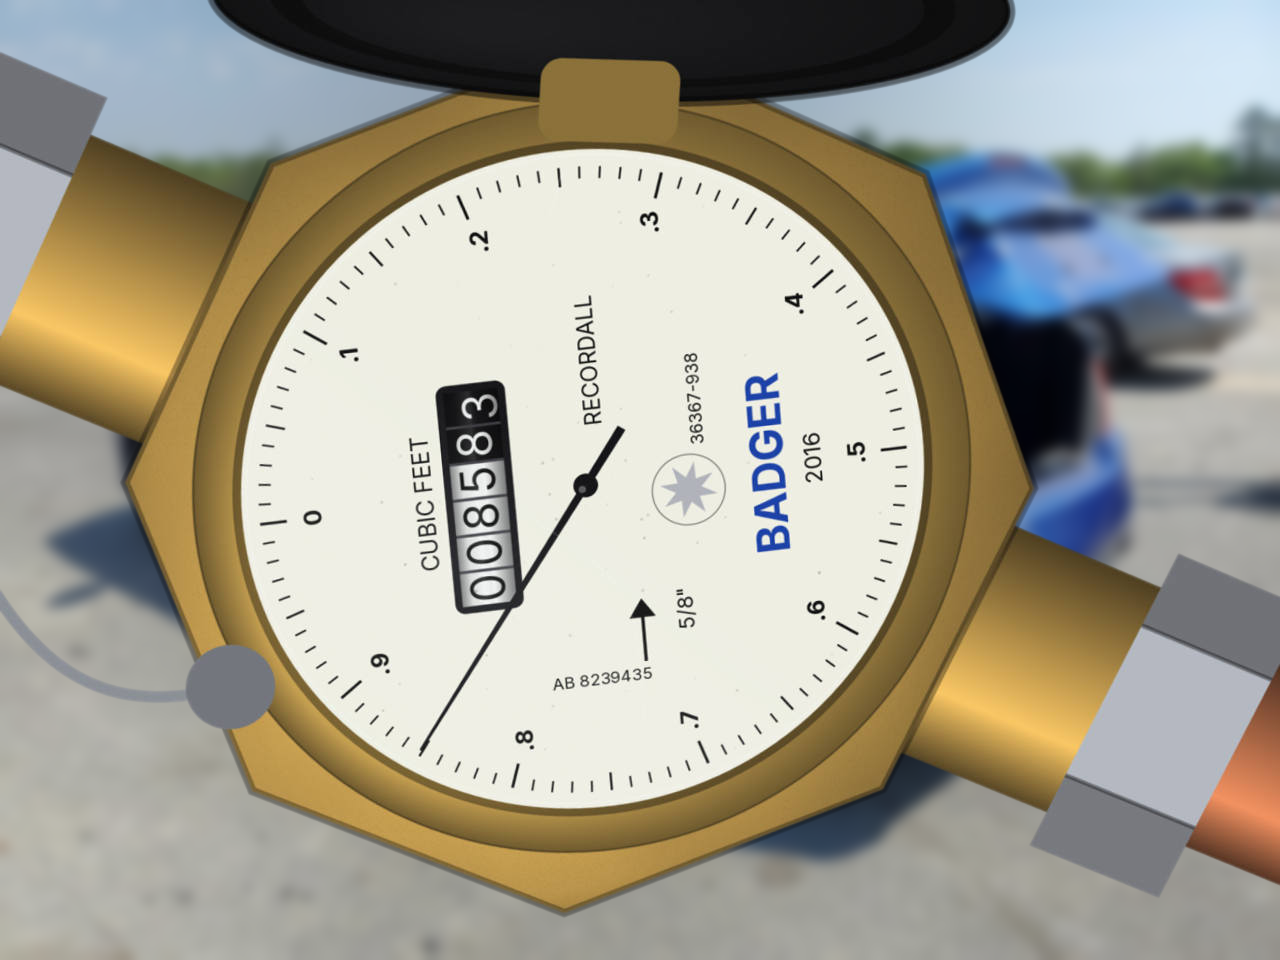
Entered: ft³ 8582.85
